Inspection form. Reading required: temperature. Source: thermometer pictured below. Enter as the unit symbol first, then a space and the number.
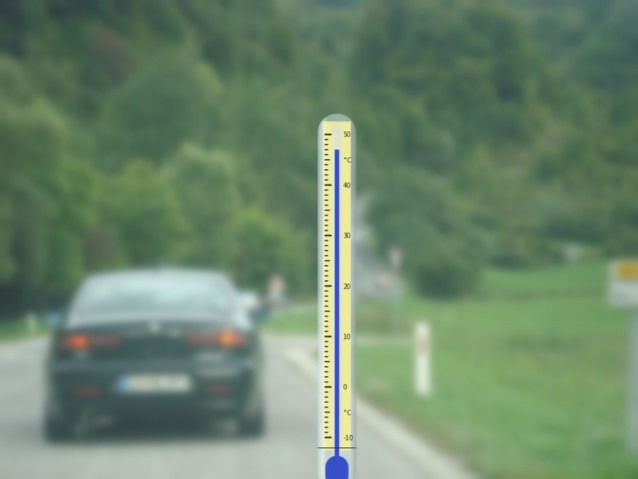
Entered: °C 47
